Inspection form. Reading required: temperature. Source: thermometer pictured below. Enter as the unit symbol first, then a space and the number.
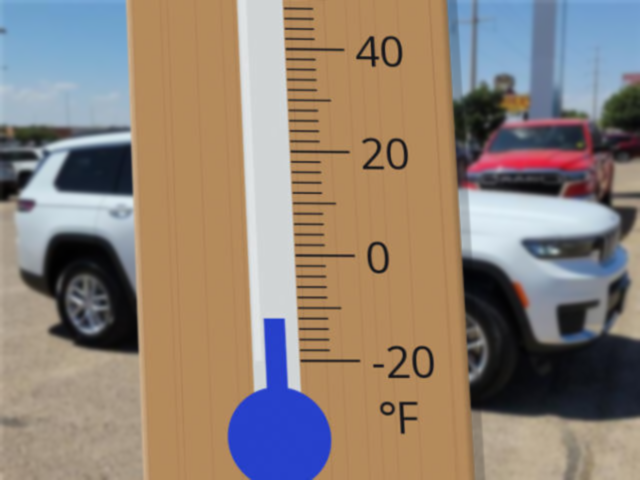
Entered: °F -12
